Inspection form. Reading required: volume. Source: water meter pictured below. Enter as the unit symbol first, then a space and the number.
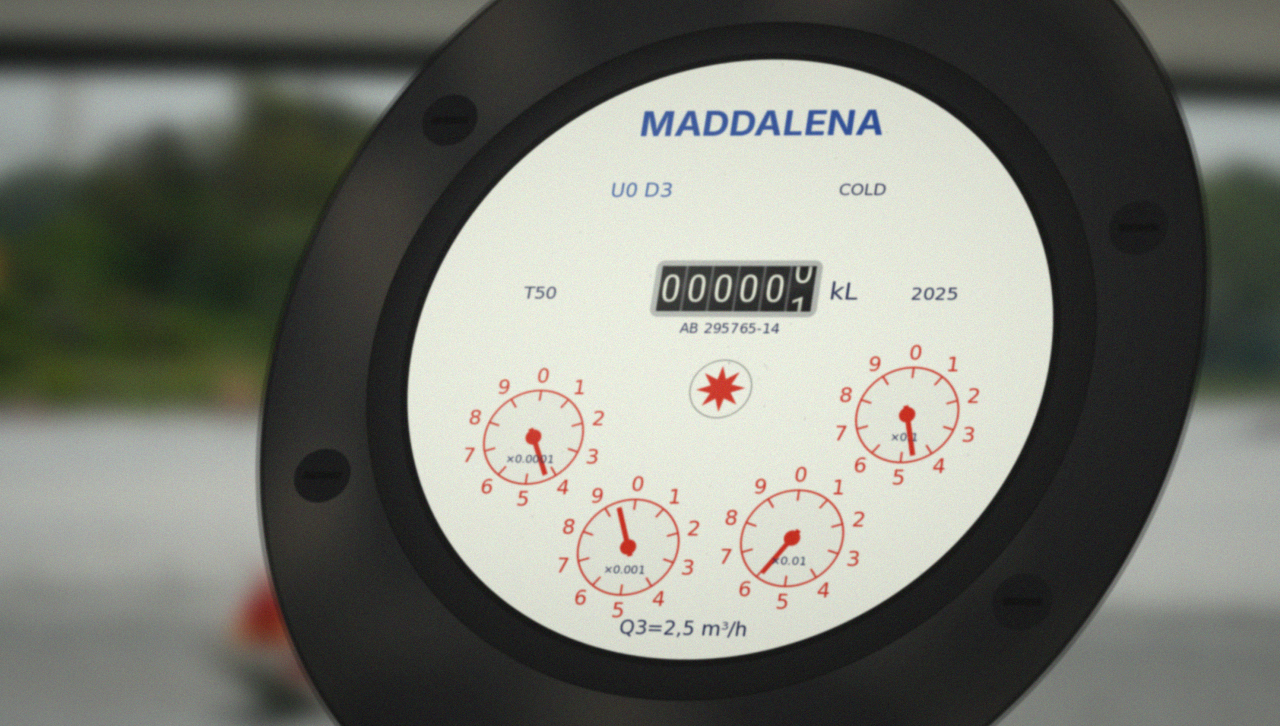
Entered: kL 0.4594
